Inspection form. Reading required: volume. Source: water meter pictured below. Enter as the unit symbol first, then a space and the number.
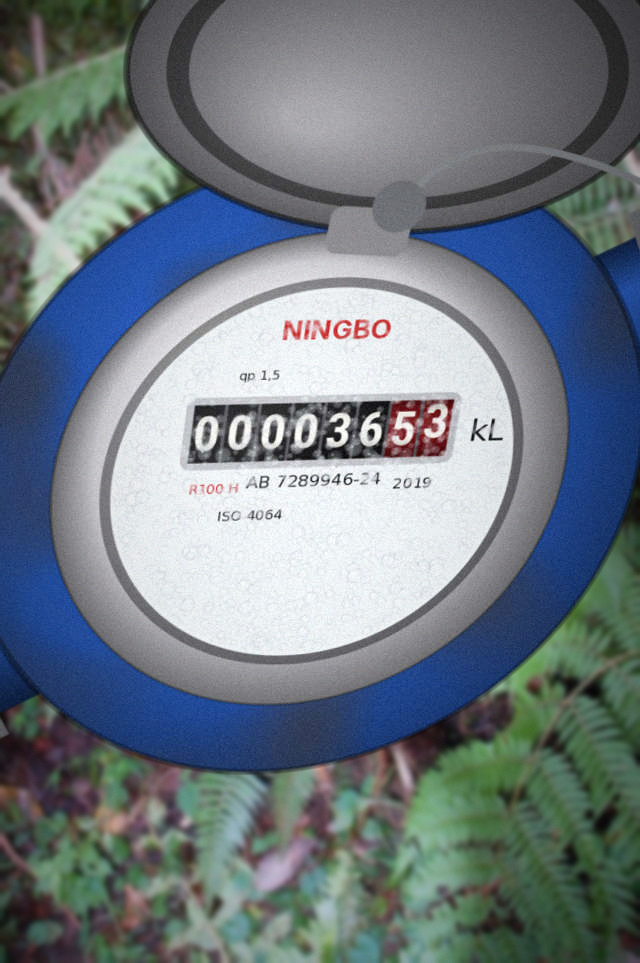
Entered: kL 36.53
